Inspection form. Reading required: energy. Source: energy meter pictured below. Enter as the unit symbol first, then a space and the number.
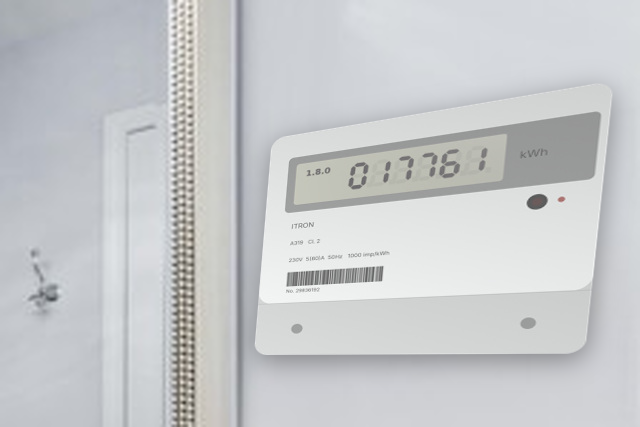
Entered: kWh 17761
